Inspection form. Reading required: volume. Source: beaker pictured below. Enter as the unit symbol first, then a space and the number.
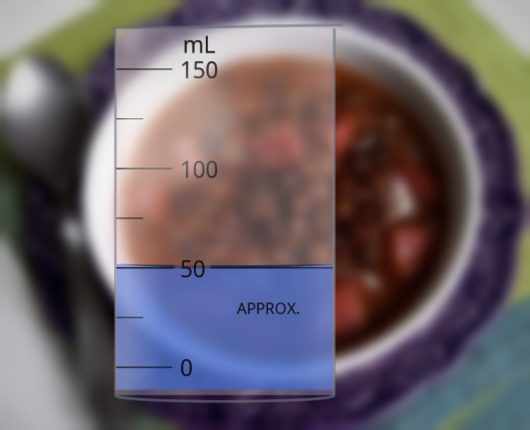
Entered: mL 50
